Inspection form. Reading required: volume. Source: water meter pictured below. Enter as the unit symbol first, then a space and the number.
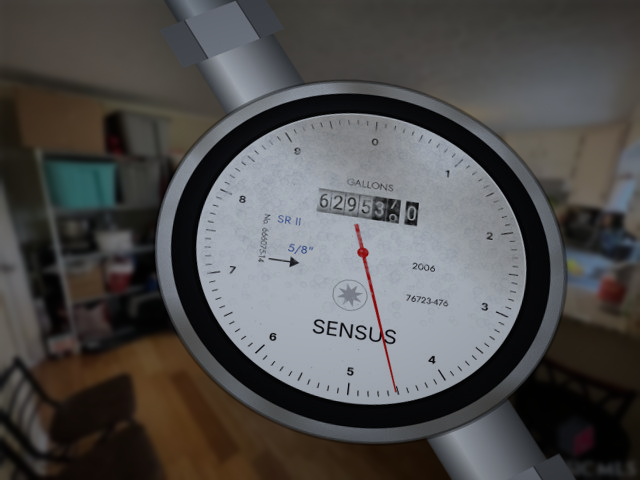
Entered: gal 6295374.5
